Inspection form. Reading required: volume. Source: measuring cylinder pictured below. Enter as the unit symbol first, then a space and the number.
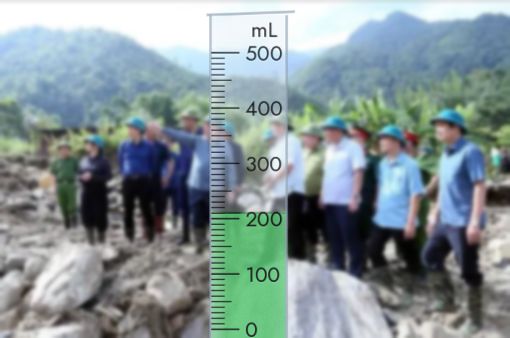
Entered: mL 210
